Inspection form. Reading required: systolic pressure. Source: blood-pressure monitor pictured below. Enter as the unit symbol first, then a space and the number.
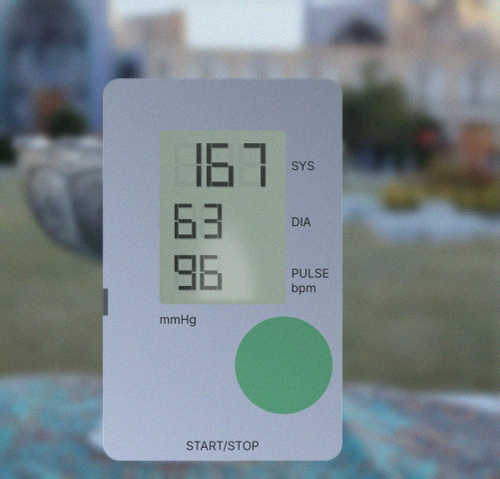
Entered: mmHg 167
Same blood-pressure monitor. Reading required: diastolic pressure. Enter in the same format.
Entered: mmHg 63
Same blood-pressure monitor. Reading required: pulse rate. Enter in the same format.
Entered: bpm 96
